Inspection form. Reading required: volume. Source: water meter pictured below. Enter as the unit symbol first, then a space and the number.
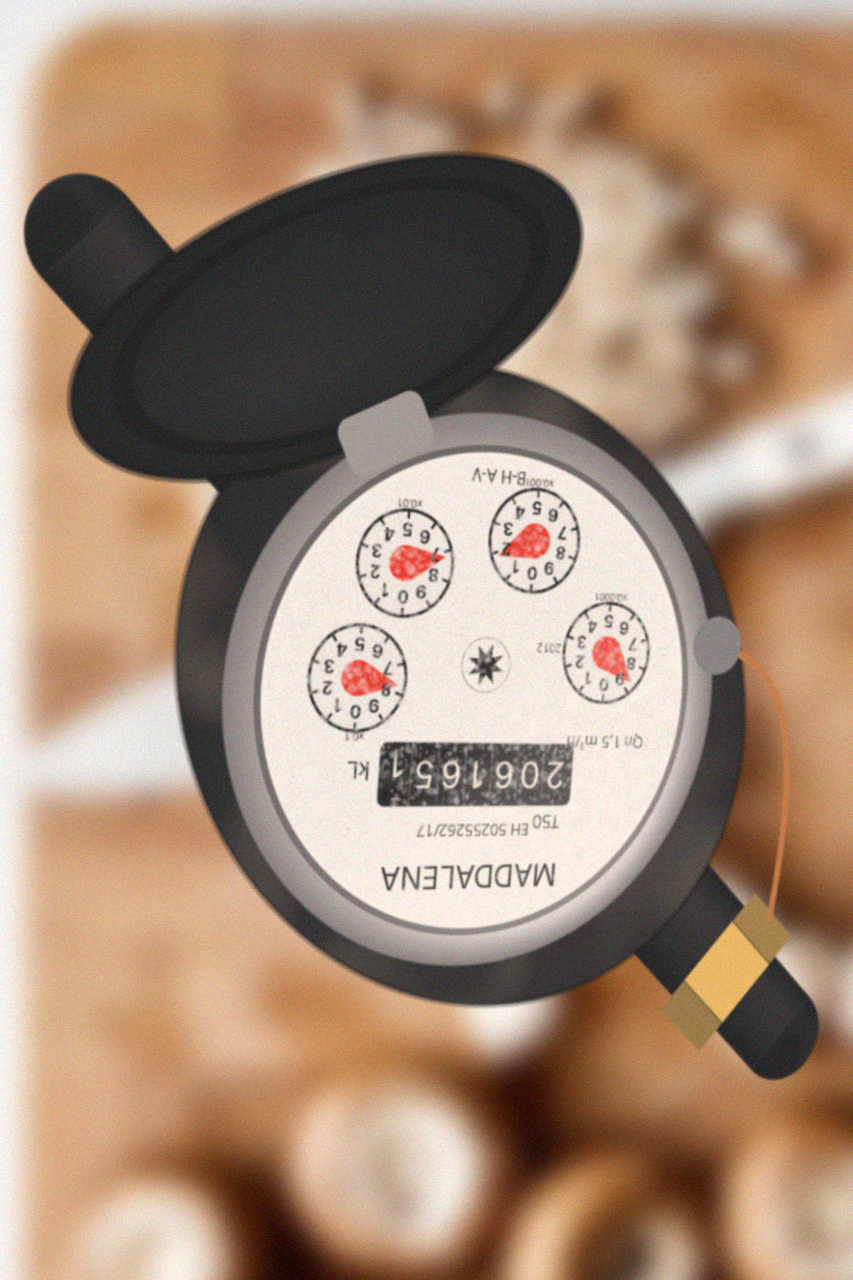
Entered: kL 2061650.7718
